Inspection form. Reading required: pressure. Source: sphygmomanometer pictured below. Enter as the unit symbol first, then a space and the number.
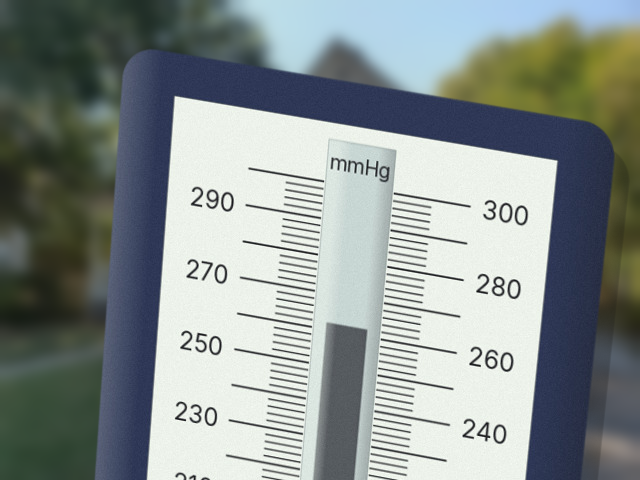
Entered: mmHg 262
